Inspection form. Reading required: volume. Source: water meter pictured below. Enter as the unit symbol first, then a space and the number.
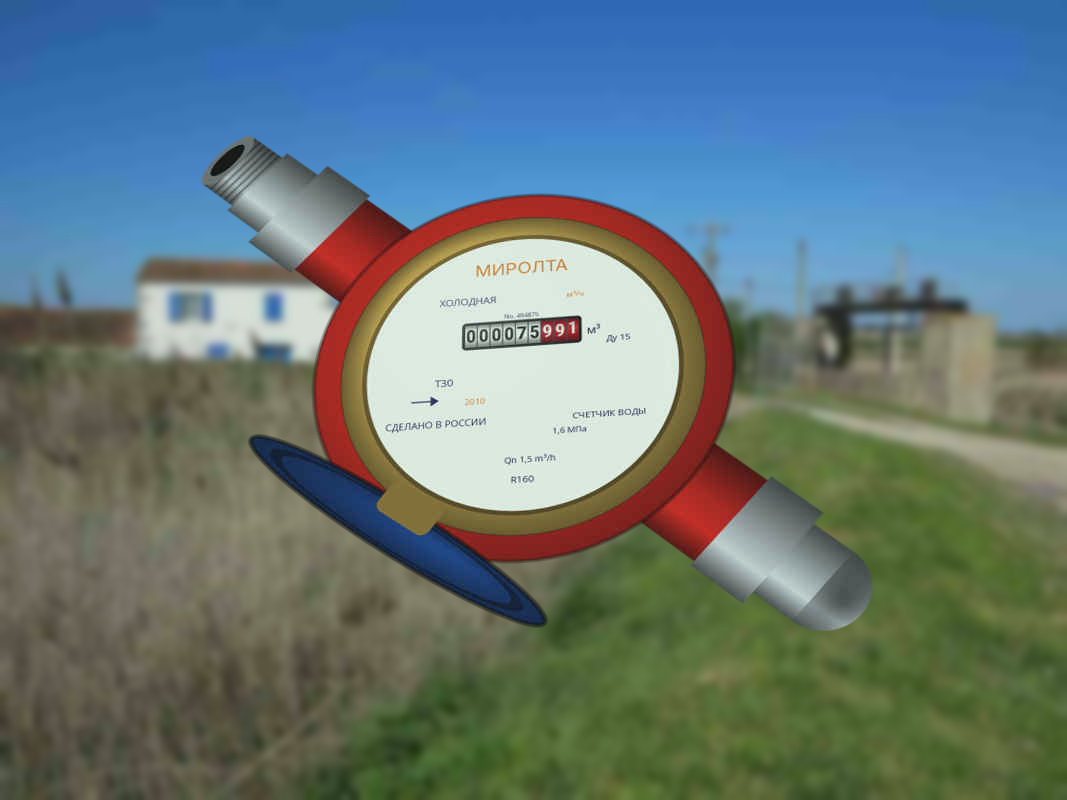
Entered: m³ 75.991
